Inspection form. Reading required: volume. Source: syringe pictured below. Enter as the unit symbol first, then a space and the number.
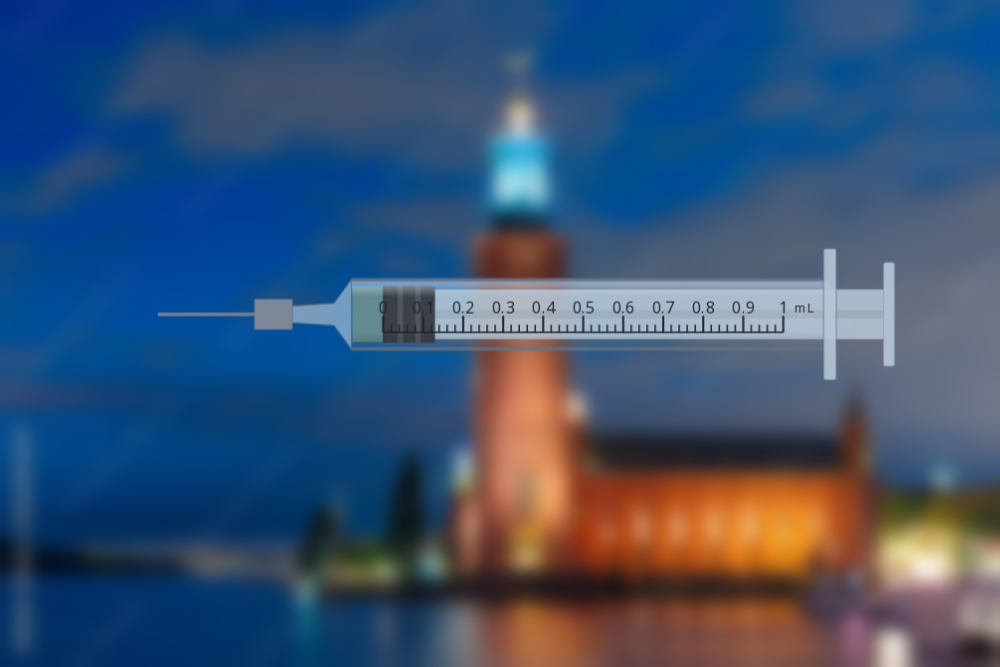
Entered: mL 0
